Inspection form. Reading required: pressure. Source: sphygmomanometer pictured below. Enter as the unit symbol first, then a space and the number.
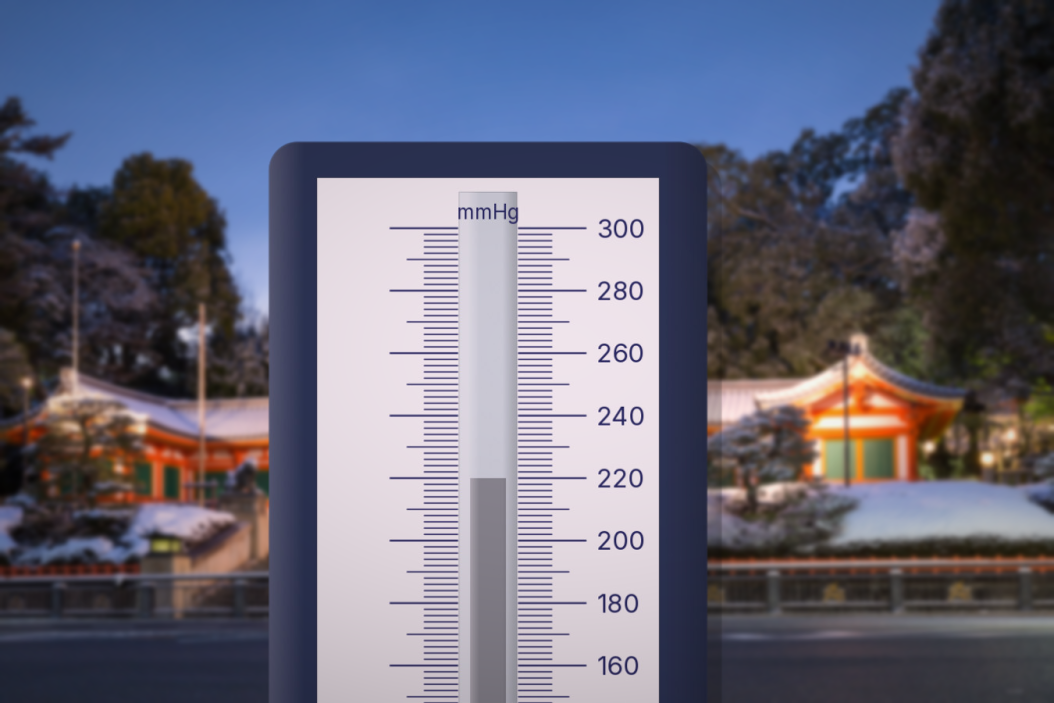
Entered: mmHg 220
